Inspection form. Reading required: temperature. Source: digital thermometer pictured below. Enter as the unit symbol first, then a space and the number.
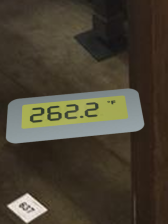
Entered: °F 262.2
